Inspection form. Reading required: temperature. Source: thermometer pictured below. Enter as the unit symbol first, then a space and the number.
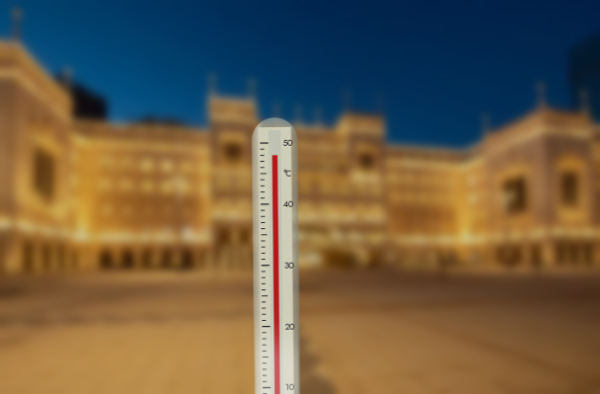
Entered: °C 48
